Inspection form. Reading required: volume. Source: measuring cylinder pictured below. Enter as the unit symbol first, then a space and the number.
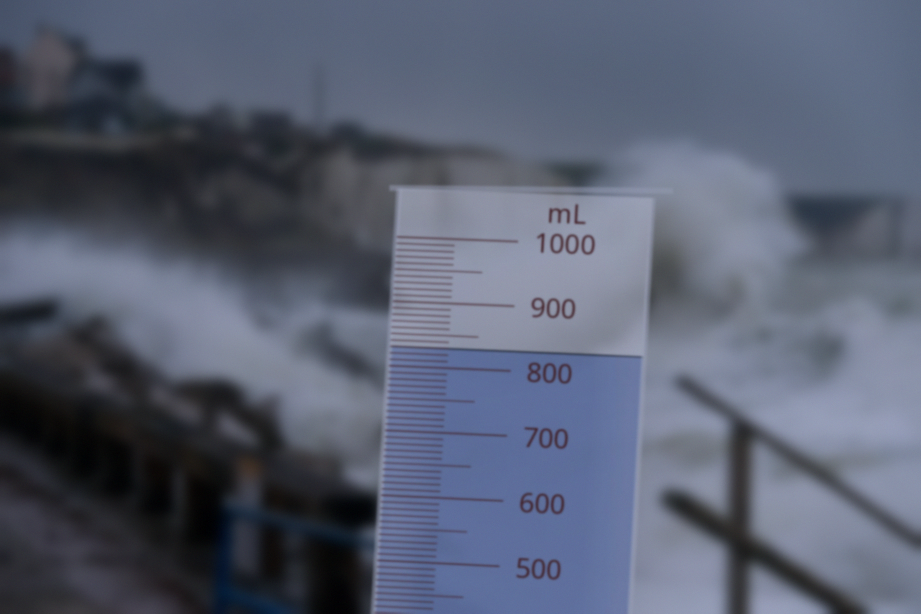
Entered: mL 830
